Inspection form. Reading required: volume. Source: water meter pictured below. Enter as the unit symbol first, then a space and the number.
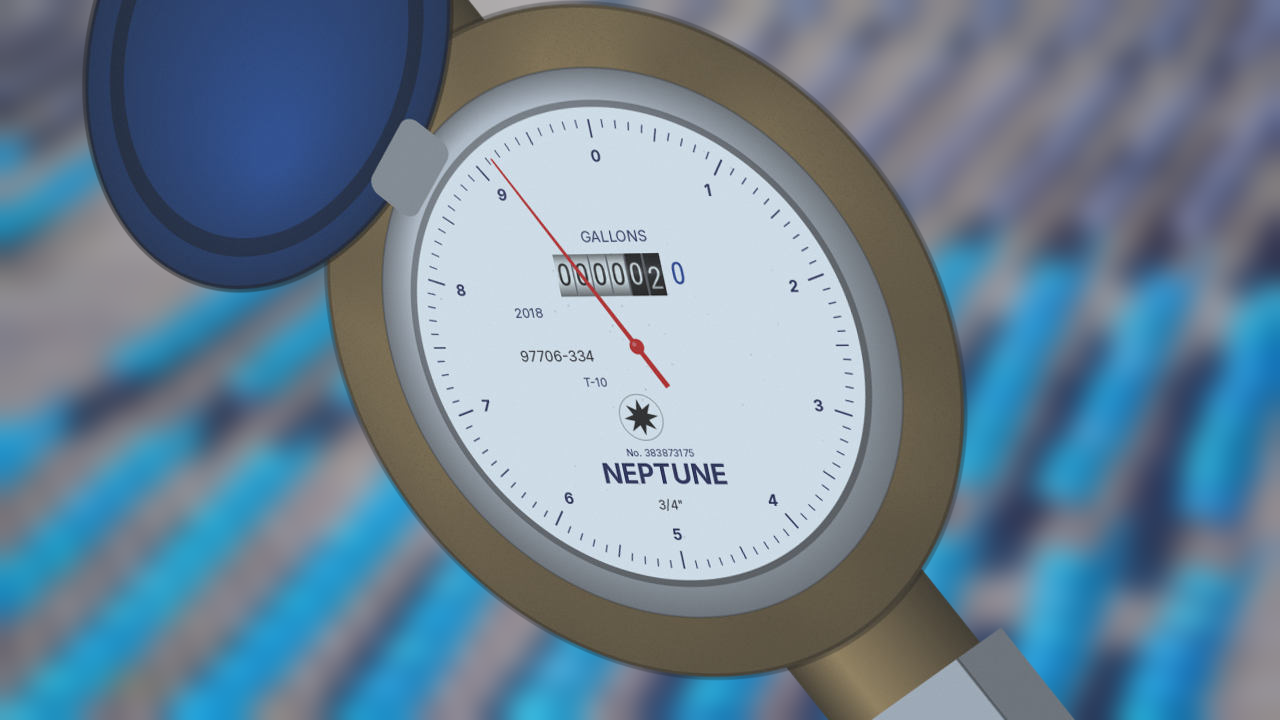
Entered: gal 19.1
